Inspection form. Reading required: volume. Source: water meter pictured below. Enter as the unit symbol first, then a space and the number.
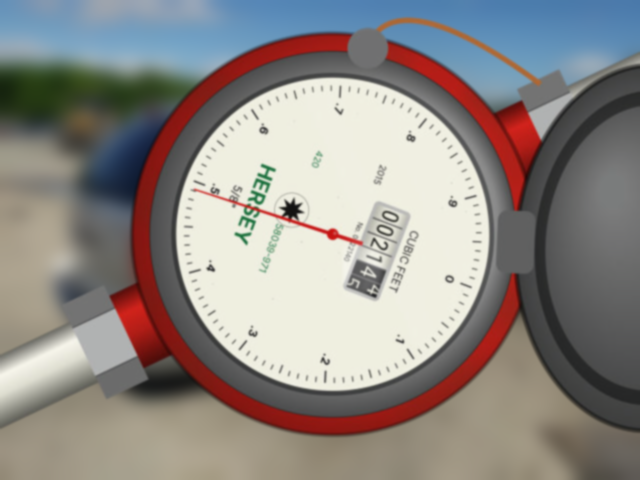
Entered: ft³ 2144.49
